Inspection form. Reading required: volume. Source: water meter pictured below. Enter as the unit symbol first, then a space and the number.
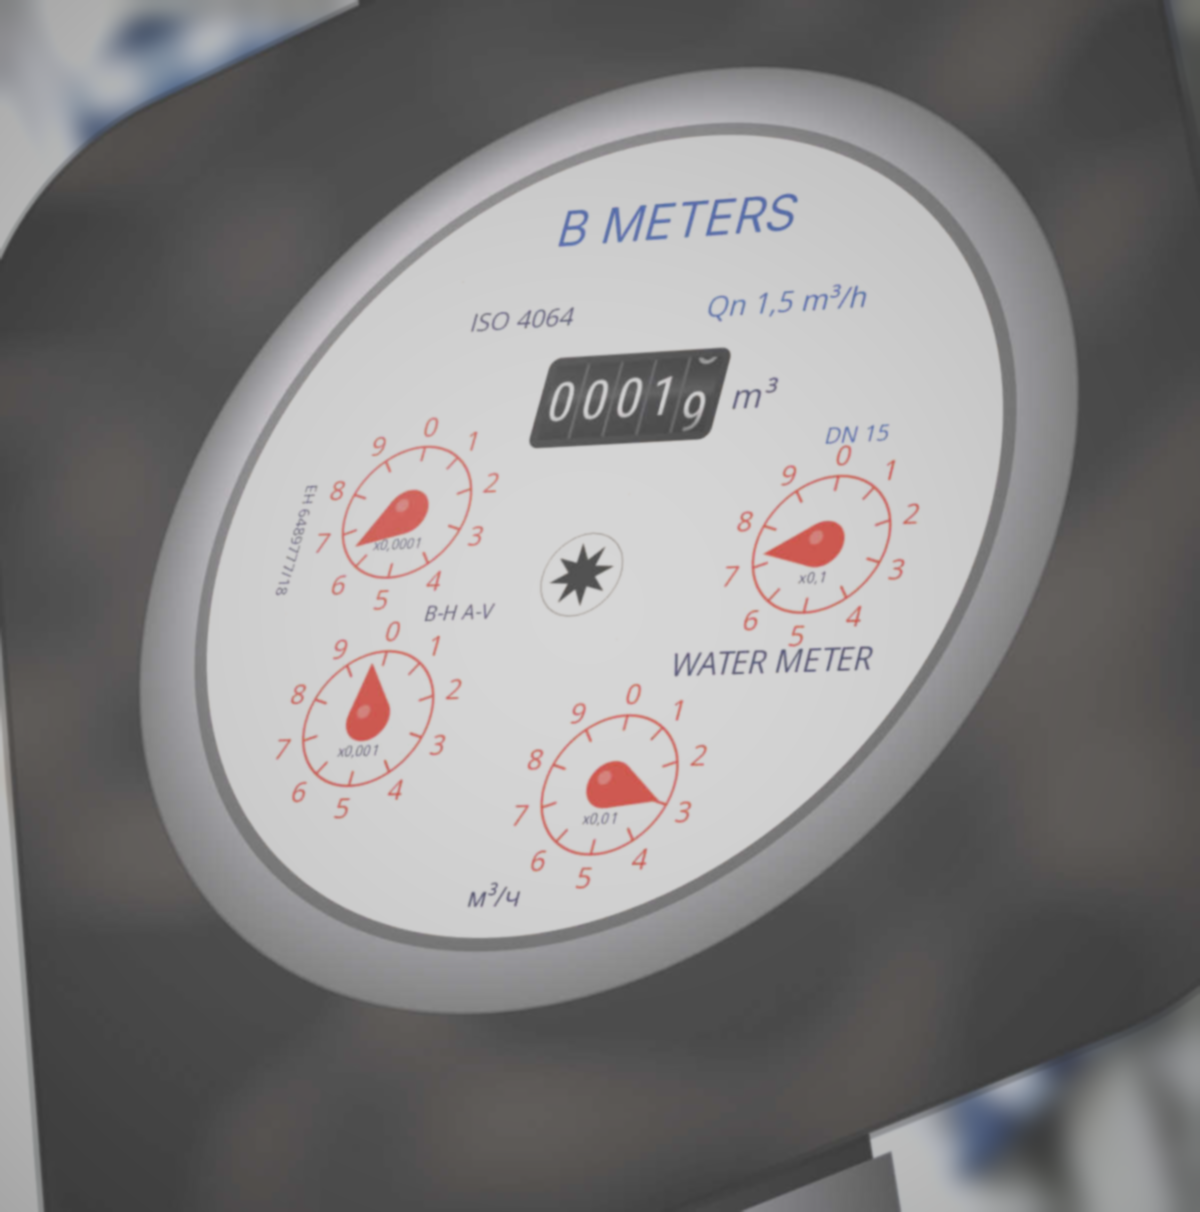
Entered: m³ 18.7296
